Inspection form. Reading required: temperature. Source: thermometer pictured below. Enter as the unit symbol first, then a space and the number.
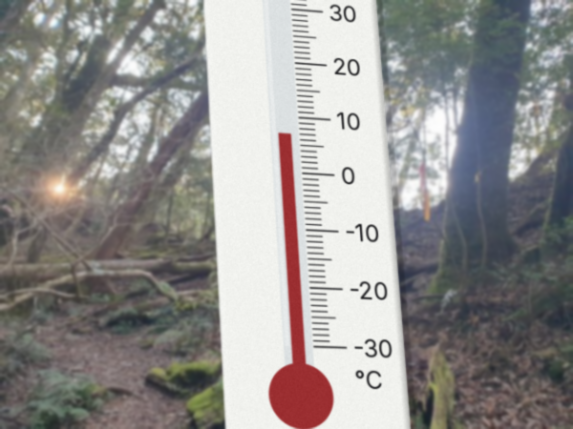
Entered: °C 7
